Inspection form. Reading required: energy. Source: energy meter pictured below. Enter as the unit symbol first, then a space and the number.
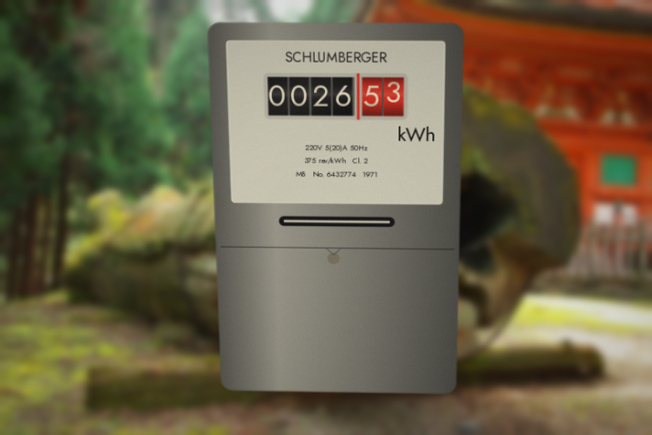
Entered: kWh 26.53
